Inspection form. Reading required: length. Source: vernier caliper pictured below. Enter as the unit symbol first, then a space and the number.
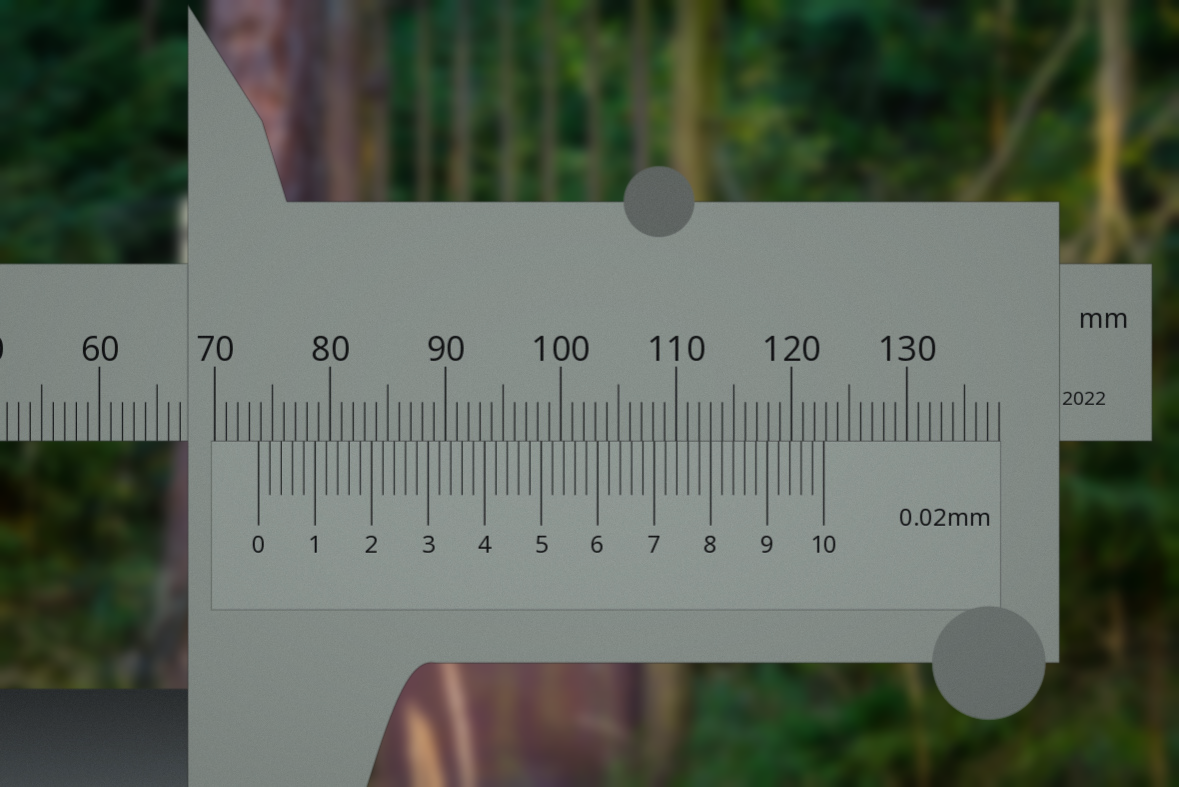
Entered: mm 73.8
